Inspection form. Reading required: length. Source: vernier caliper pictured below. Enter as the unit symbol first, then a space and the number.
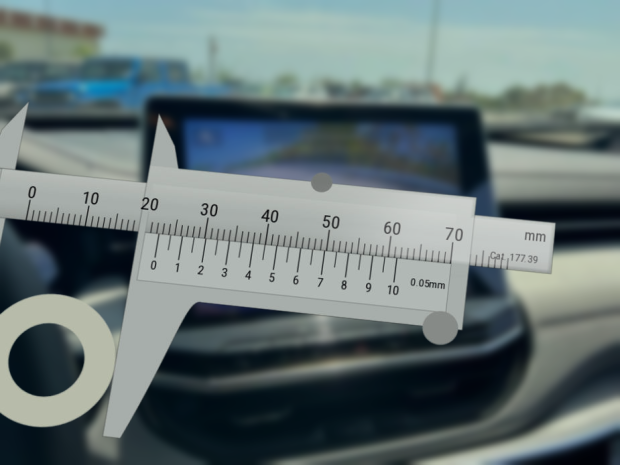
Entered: mm 22.4
